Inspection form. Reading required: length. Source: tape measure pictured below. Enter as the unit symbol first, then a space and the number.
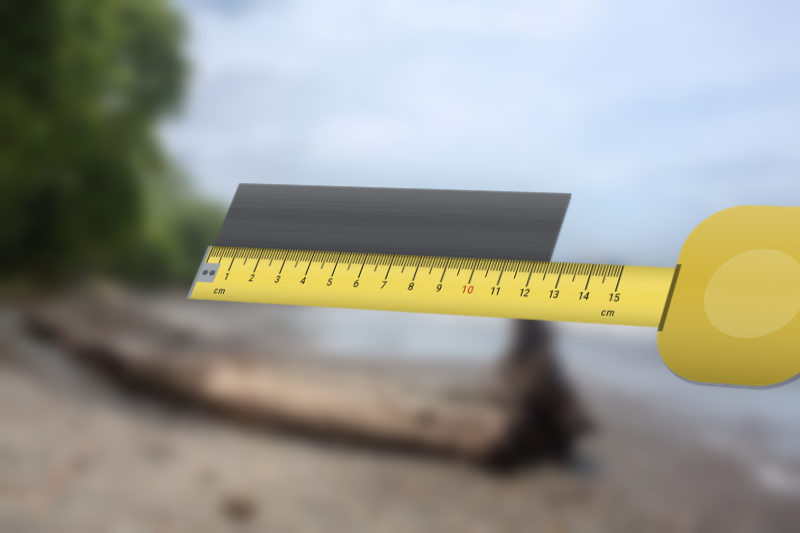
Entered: cm 12.5
